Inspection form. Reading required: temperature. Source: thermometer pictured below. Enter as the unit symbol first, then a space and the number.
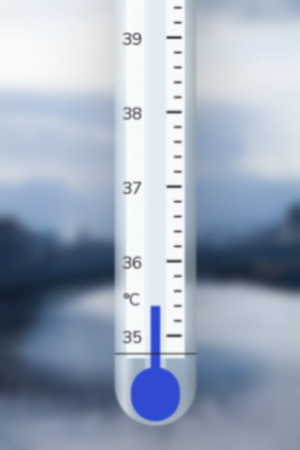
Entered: °C 35.4
